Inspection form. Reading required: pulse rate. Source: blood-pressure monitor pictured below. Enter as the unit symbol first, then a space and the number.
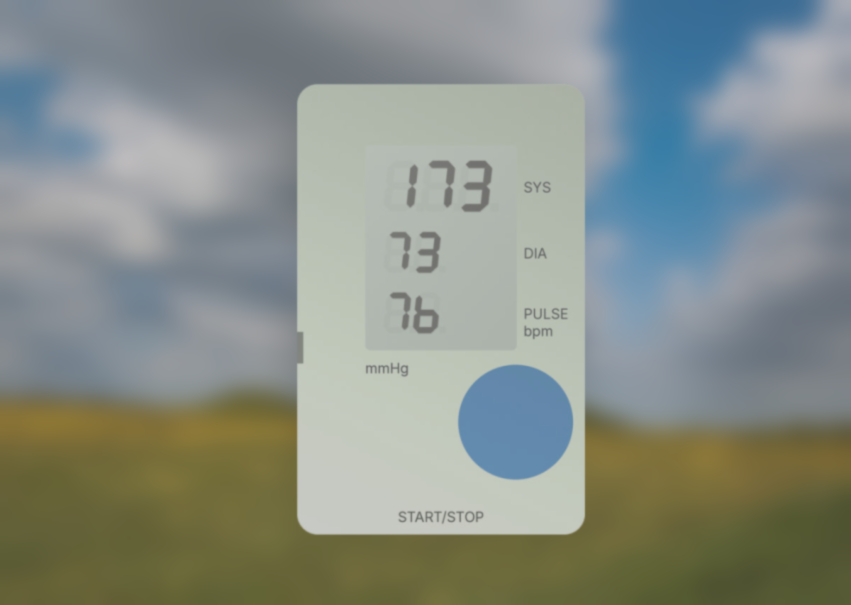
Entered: bpm 76
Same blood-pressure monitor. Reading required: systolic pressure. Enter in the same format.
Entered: mmHg 173
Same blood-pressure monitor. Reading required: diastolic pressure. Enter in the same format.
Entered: mmHg 73
